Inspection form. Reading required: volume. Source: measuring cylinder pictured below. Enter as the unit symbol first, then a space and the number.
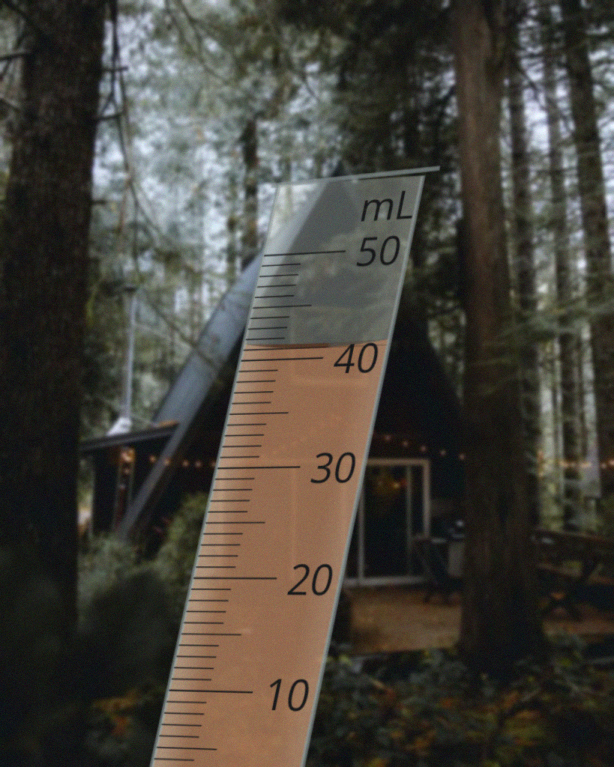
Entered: mL 41
